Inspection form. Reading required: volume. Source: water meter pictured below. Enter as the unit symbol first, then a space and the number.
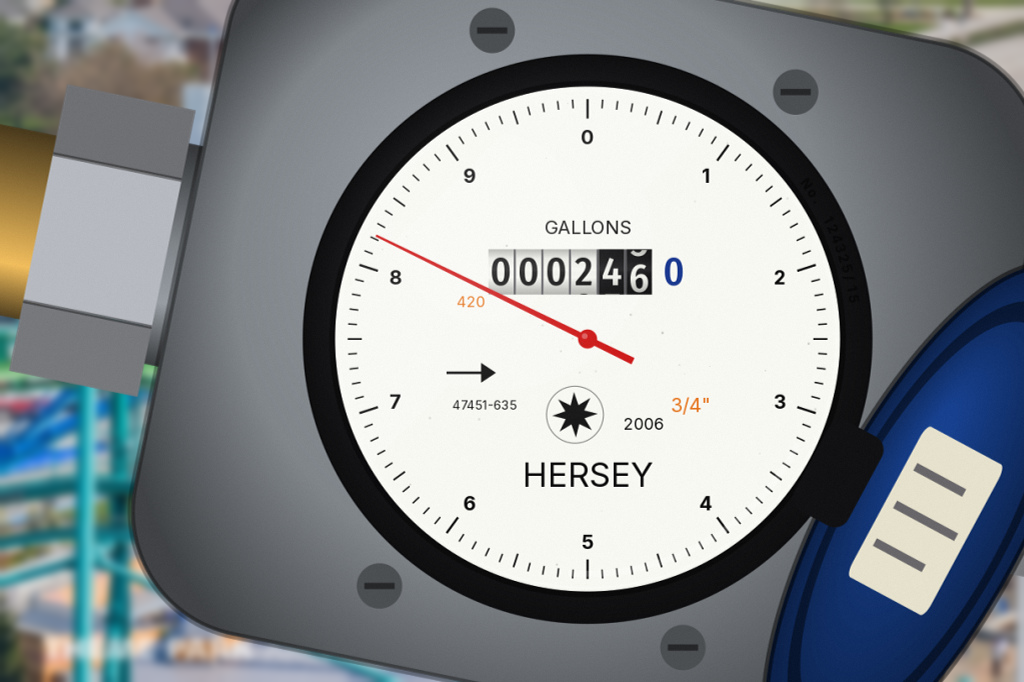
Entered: gal 2458.2
